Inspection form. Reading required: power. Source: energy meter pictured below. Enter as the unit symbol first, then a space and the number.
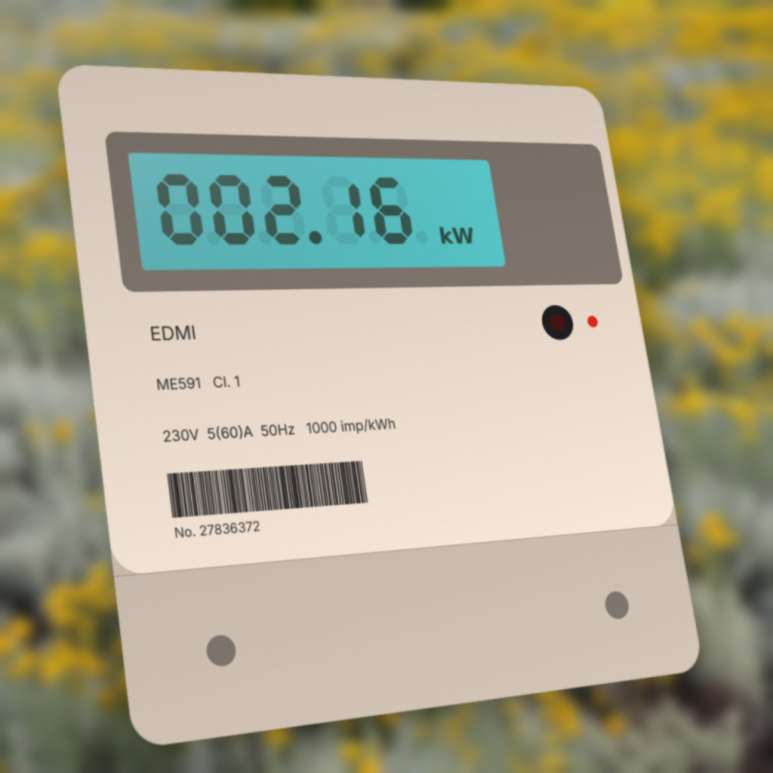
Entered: kW 2.16
